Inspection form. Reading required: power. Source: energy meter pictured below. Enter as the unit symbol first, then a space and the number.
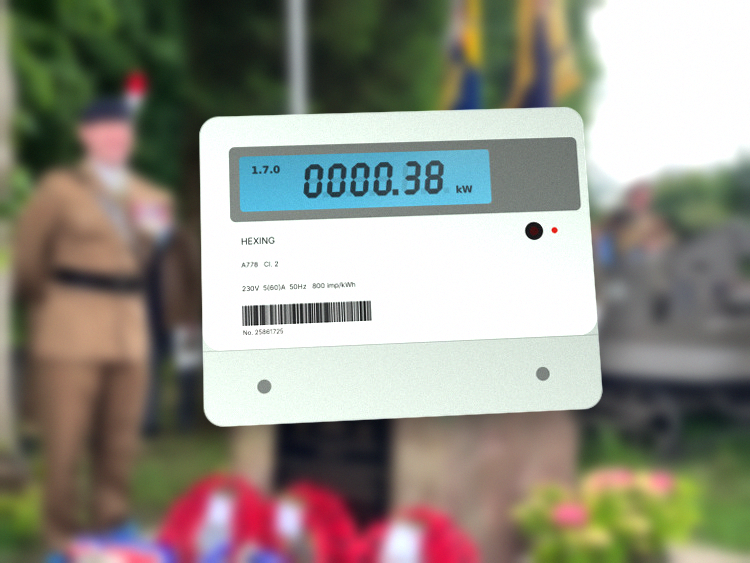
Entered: kW 0.38
